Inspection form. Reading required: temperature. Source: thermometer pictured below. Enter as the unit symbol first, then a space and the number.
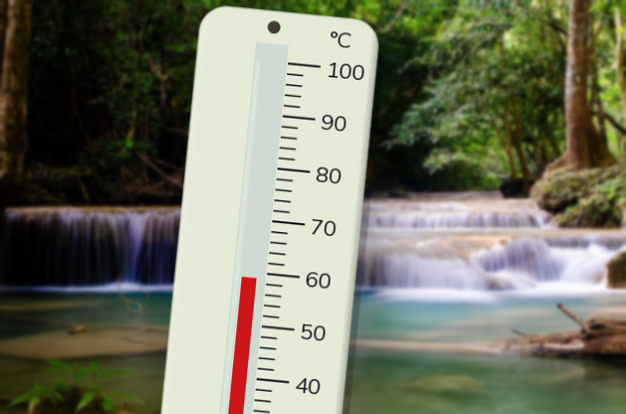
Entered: °C 59
